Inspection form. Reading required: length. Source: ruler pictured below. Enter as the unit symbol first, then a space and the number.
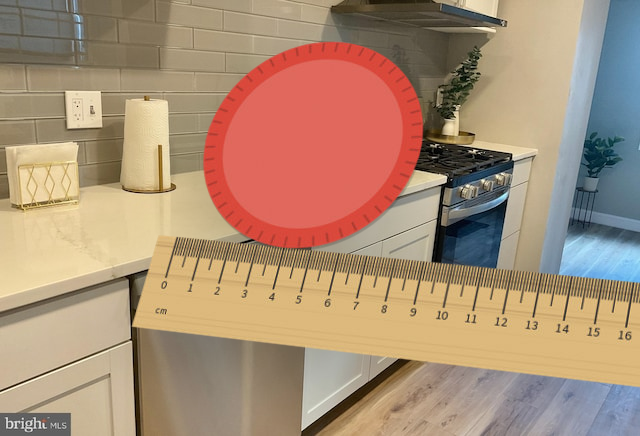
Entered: cm 8
